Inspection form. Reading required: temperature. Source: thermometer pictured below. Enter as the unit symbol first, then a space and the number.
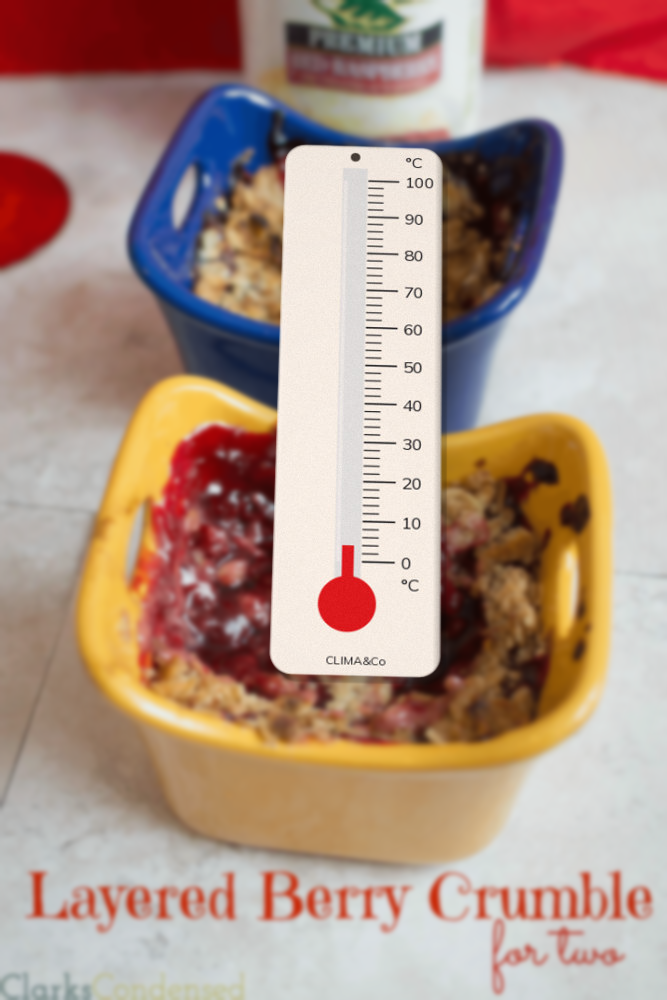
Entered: °C 4
